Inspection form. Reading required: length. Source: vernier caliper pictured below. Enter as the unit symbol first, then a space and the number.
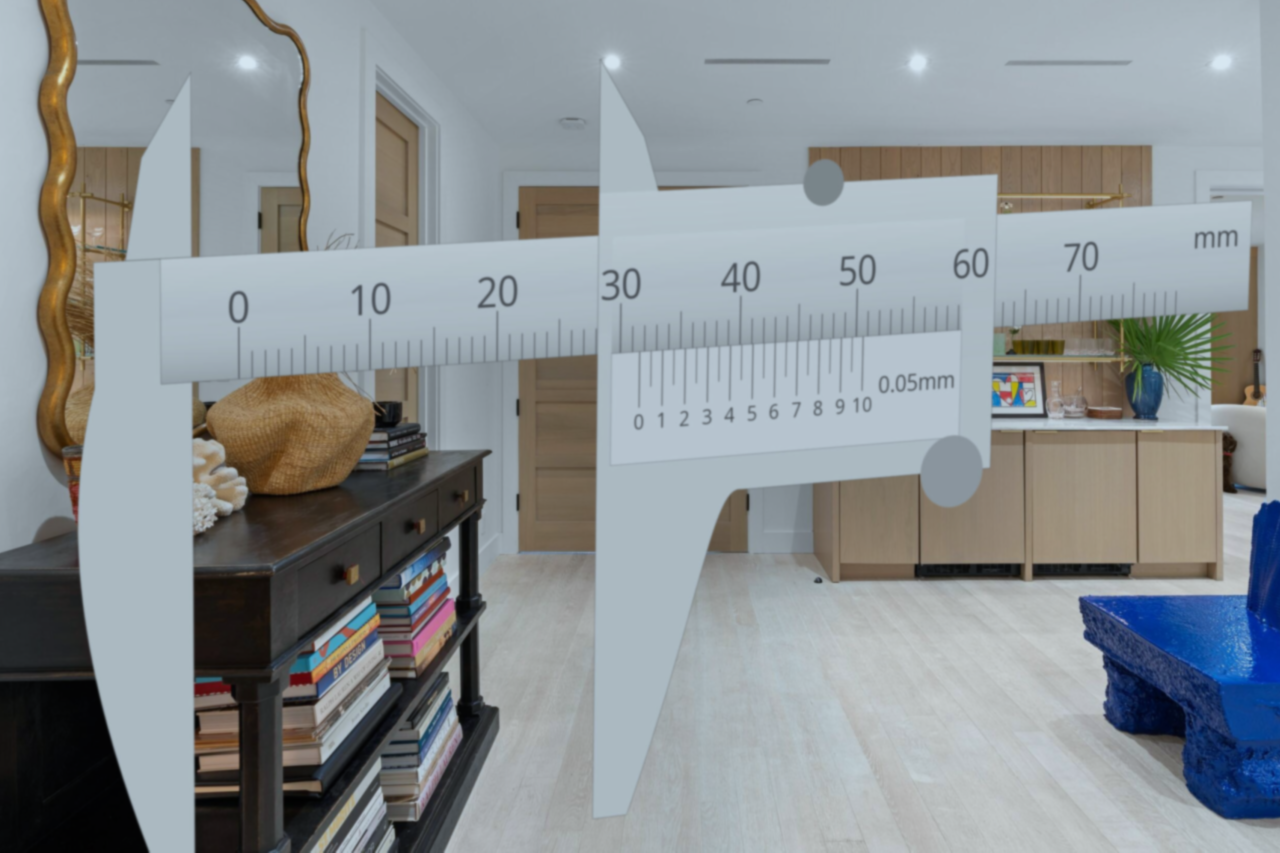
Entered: mm 31.6
